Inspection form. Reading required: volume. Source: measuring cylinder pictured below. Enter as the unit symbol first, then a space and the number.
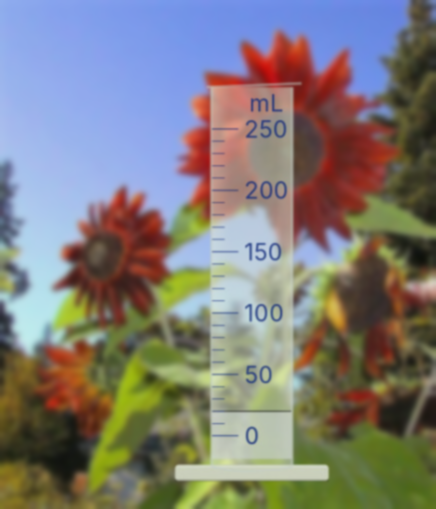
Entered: mL 20
